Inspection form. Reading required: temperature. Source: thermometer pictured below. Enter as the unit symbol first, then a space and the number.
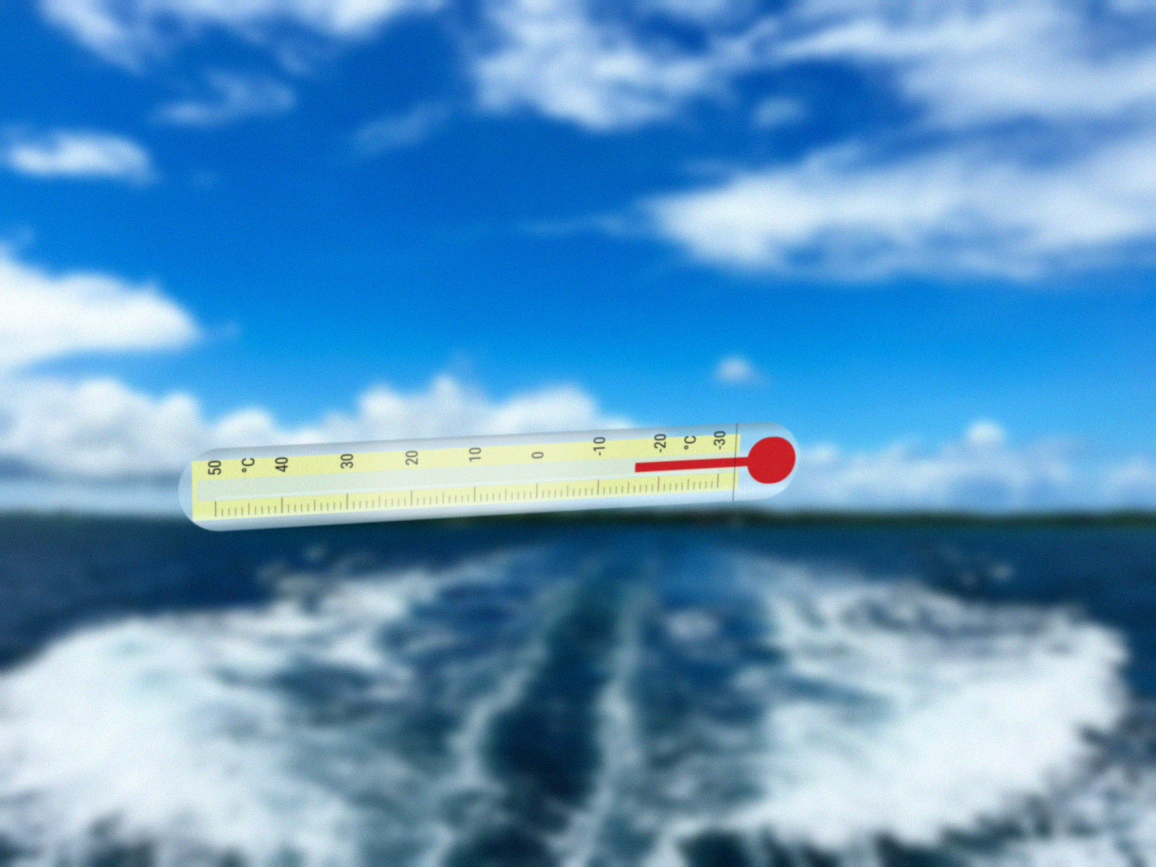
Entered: °C -16
